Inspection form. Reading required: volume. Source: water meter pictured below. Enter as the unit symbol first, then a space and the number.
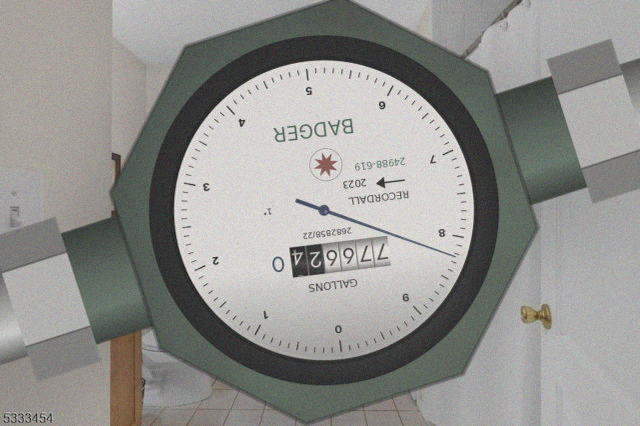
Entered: gal 7766238.2
